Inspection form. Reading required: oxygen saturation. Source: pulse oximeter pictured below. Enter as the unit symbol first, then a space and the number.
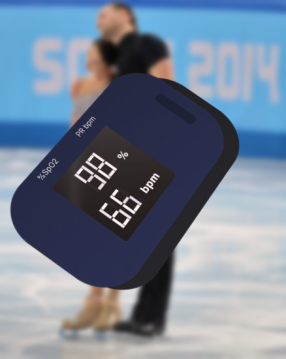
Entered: % 98
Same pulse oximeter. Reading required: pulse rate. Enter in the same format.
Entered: bpm 66
